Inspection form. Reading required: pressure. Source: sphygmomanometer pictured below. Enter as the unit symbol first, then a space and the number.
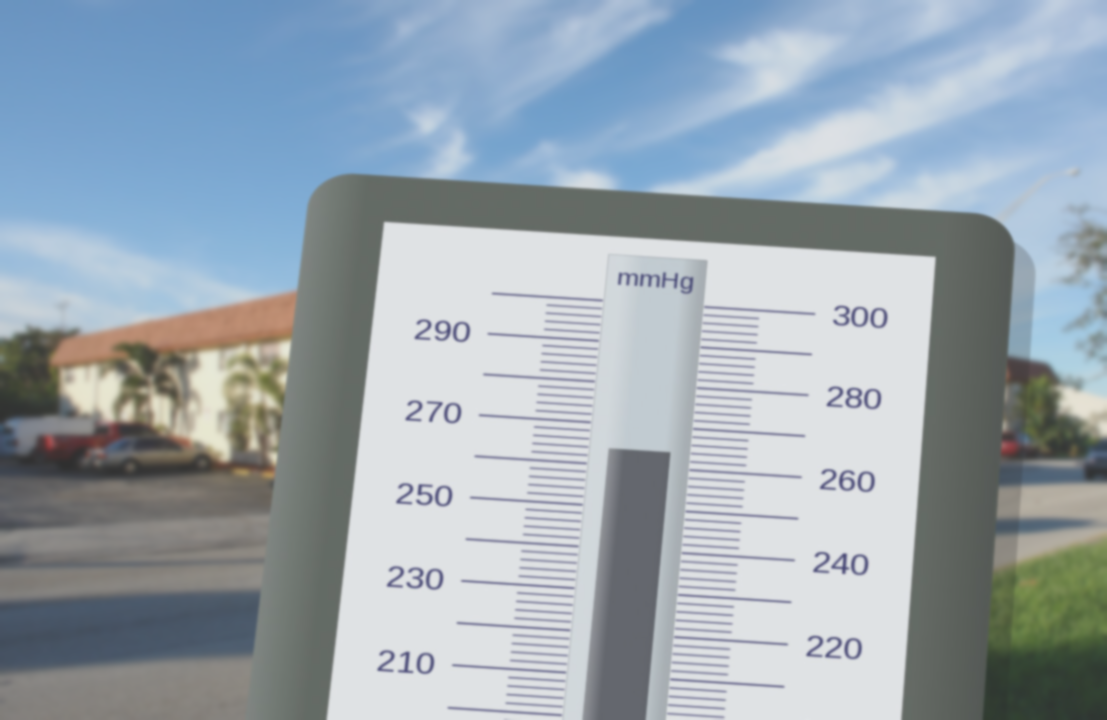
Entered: mmHg 264
